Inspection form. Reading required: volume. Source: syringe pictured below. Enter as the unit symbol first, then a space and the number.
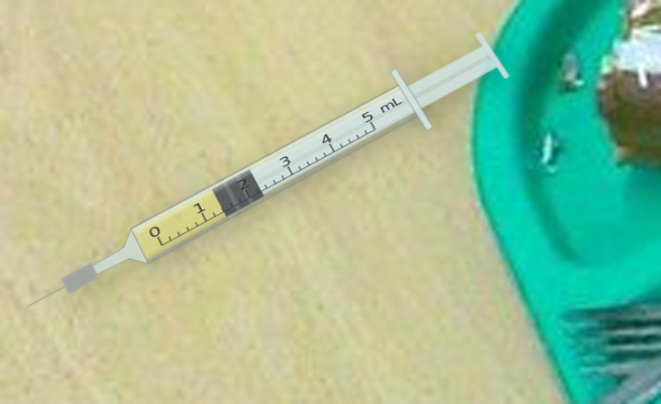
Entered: mL 1.4
